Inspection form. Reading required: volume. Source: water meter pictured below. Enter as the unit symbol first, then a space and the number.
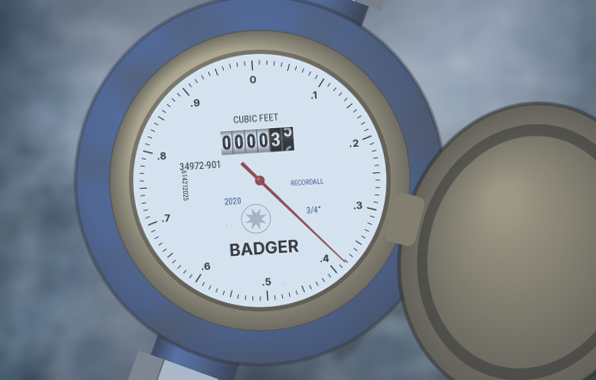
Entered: ft³ 35.38
